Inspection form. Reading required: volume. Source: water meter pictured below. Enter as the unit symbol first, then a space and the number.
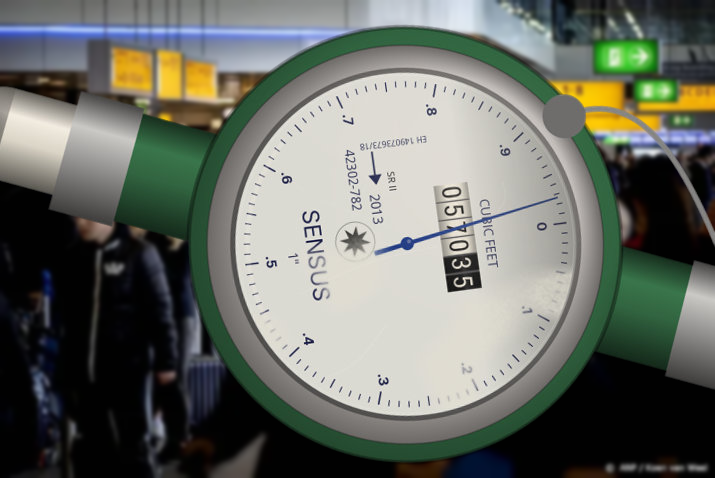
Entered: ft³ 57034.97
